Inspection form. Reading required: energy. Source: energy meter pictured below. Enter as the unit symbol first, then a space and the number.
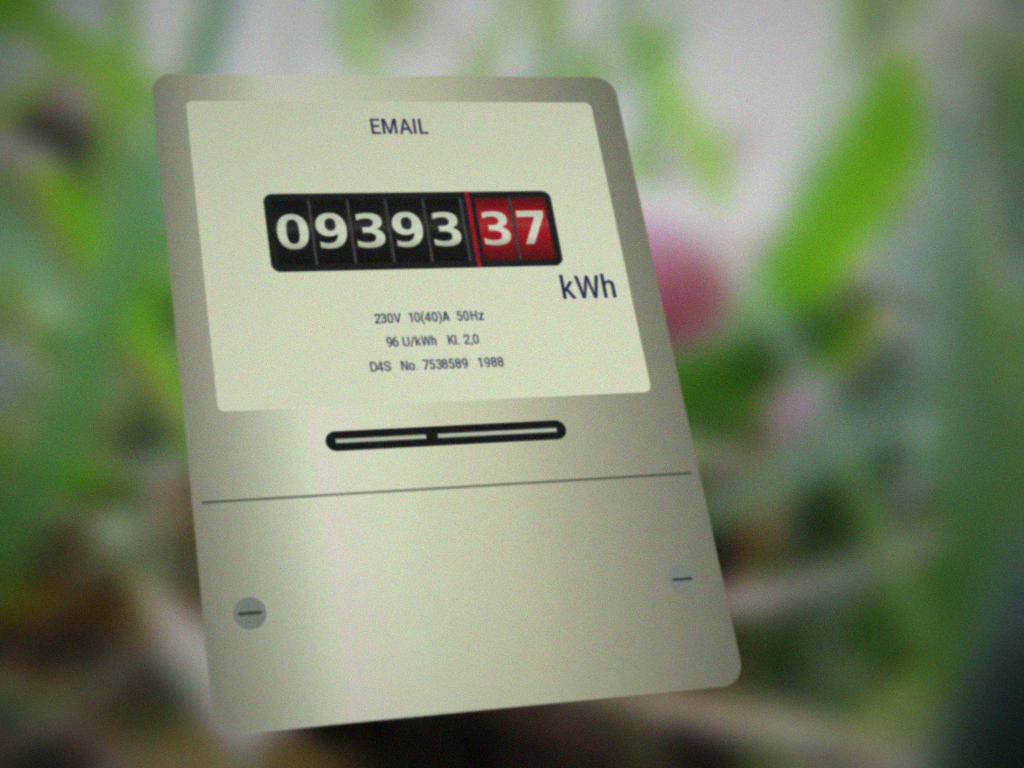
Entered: kWh 9393.37
